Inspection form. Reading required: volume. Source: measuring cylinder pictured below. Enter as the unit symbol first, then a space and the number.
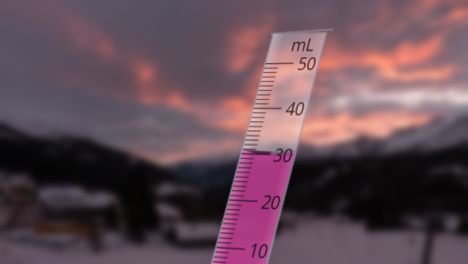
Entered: mL 30
